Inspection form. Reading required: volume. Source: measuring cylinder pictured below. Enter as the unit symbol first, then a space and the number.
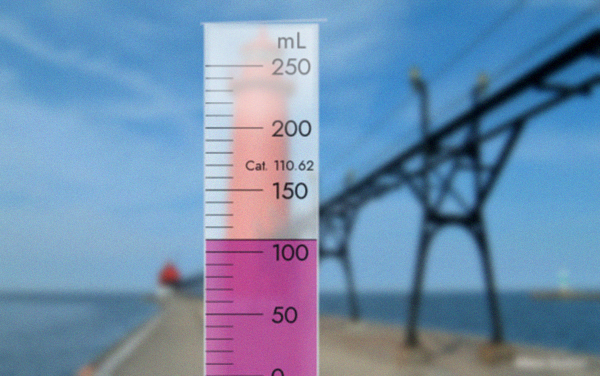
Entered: mL 110
